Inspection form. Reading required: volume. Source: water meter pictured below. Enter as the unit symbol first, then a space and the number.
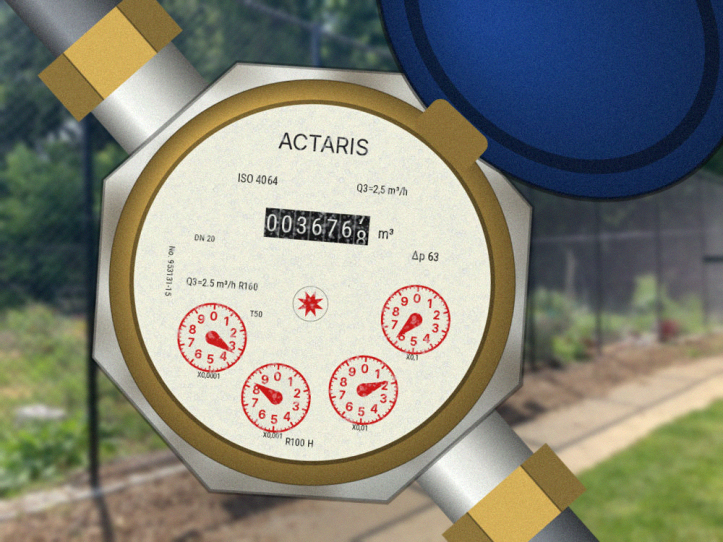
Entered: m³ 36767.6183
